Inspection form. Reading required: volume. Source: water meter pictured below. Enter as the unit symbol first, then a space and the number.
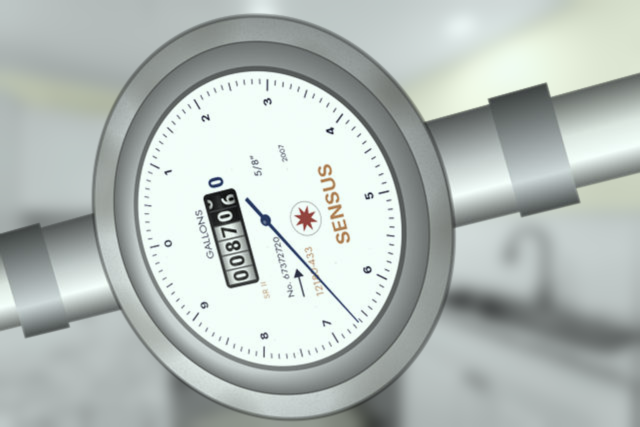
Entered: gal 87056.6
